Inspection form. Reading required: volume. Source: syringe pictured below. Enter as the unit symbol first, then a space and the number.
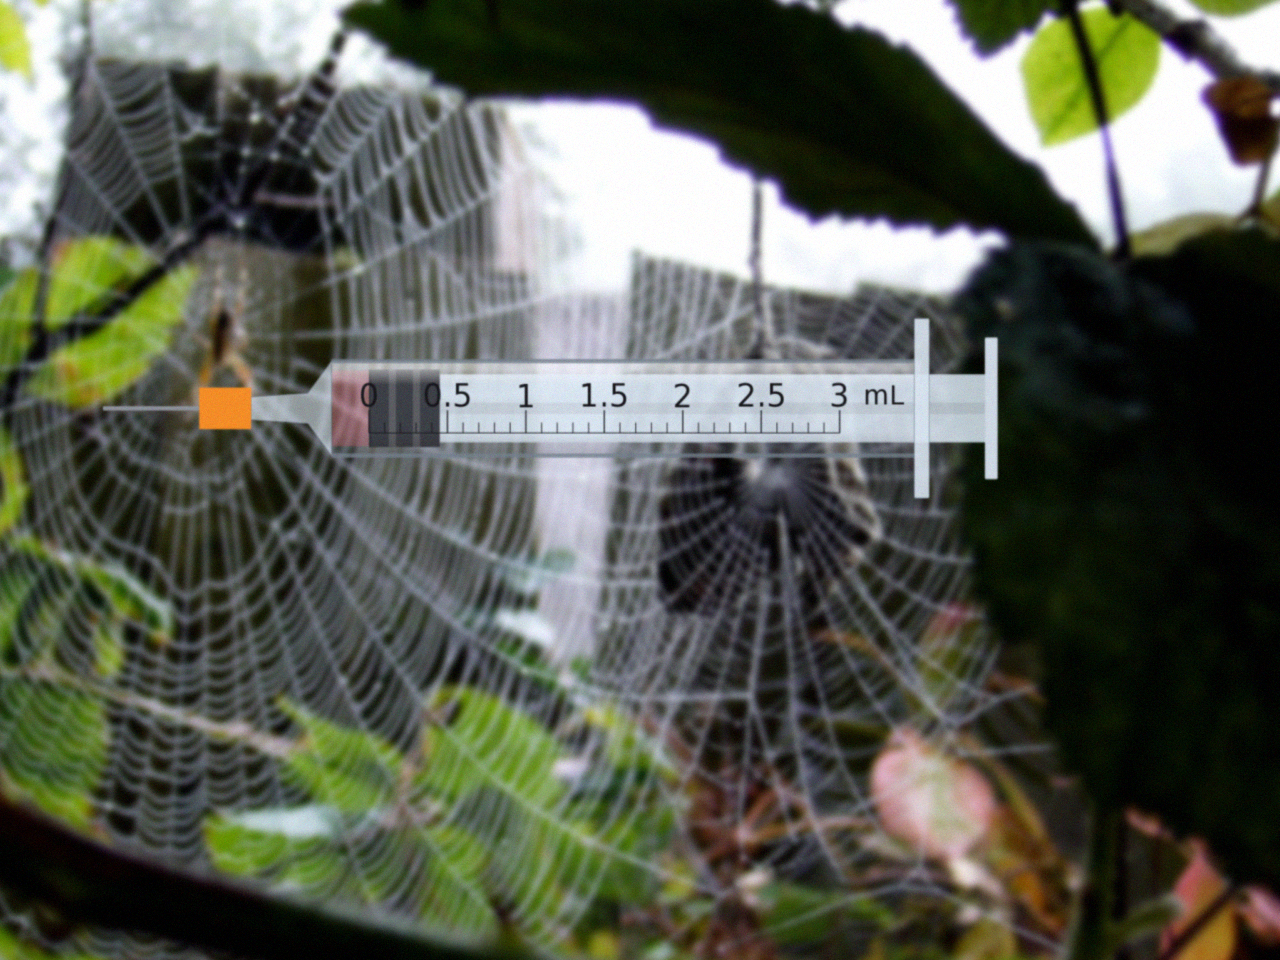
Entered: mL 0
